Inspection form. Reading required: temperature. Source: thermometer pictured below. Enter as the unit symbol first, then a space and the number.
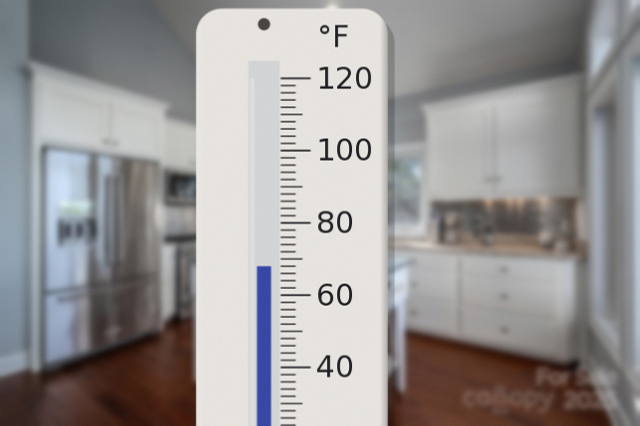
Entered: °F 68
